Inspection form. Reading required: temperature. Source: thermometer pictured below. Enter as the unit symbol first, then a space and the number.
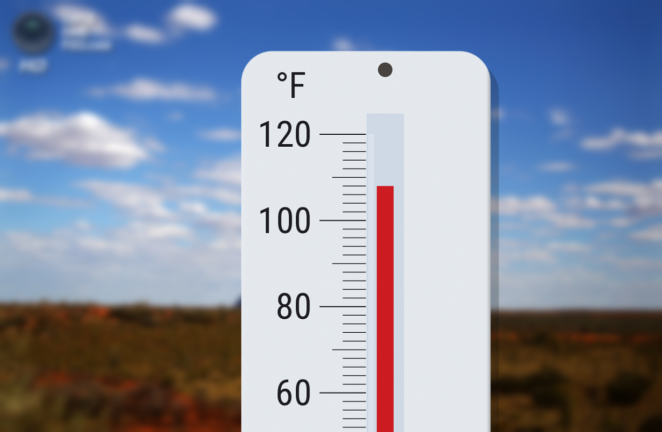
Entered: °F 108
